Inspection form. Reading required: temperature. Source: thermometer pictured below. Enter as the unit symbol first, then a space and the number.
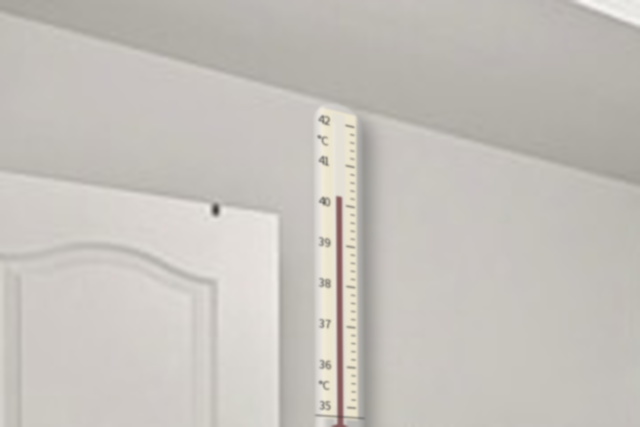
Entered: °C 40.2
